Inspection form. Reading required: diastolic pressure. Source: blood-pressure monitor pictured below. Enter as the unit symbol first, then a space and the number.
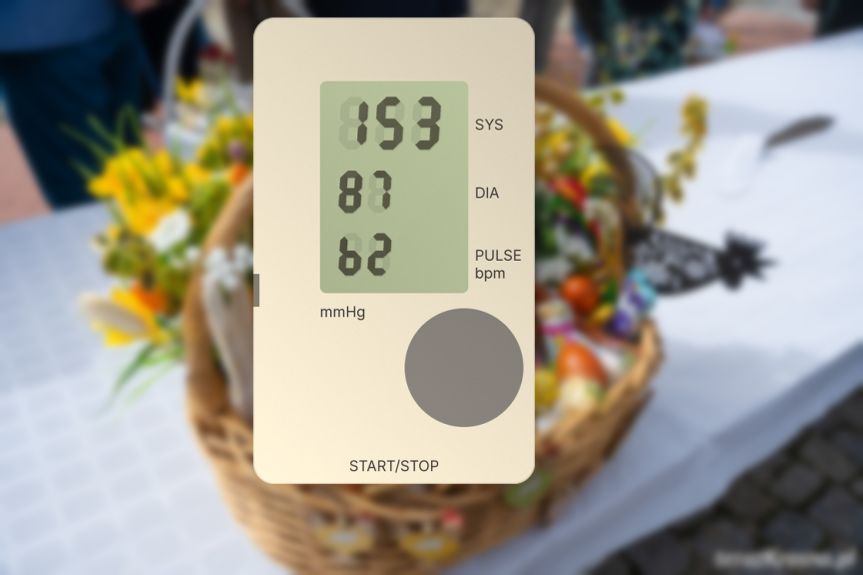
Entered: mmHg 87
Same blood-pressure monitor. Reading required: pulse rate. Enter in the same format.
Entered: bpm 62
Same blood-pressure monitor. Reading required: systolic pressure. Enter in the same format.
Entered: mmHg 153
